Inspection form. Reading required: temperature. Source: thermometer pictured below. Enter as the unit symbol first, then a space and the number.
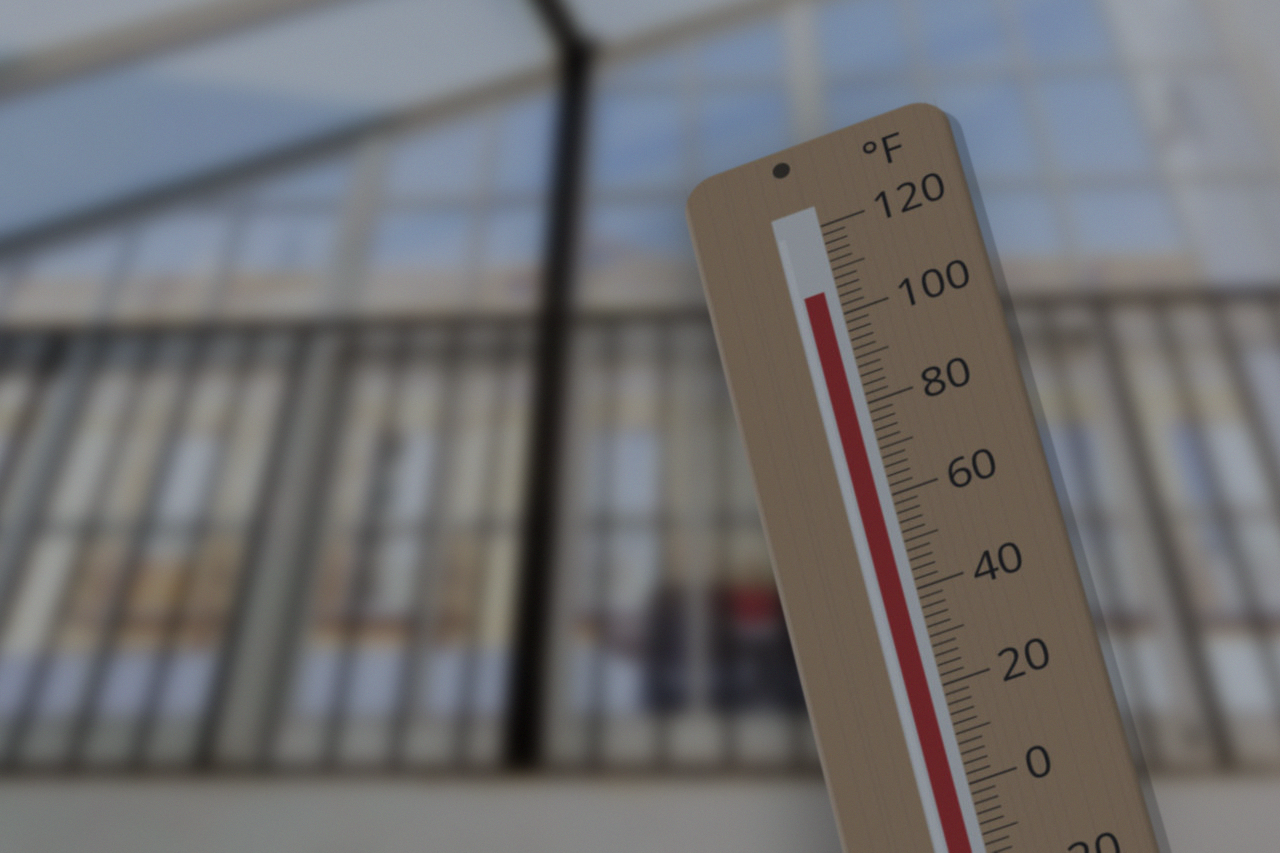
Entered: °F 106
